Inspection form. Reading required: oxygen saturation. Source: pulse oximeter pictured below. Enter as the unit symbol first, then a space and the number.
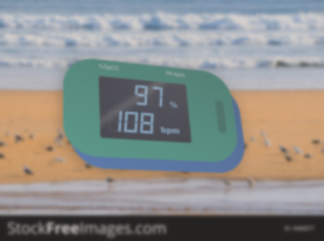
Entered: % 97
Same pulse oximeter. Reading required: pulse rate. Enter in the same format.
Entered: bpm 108
